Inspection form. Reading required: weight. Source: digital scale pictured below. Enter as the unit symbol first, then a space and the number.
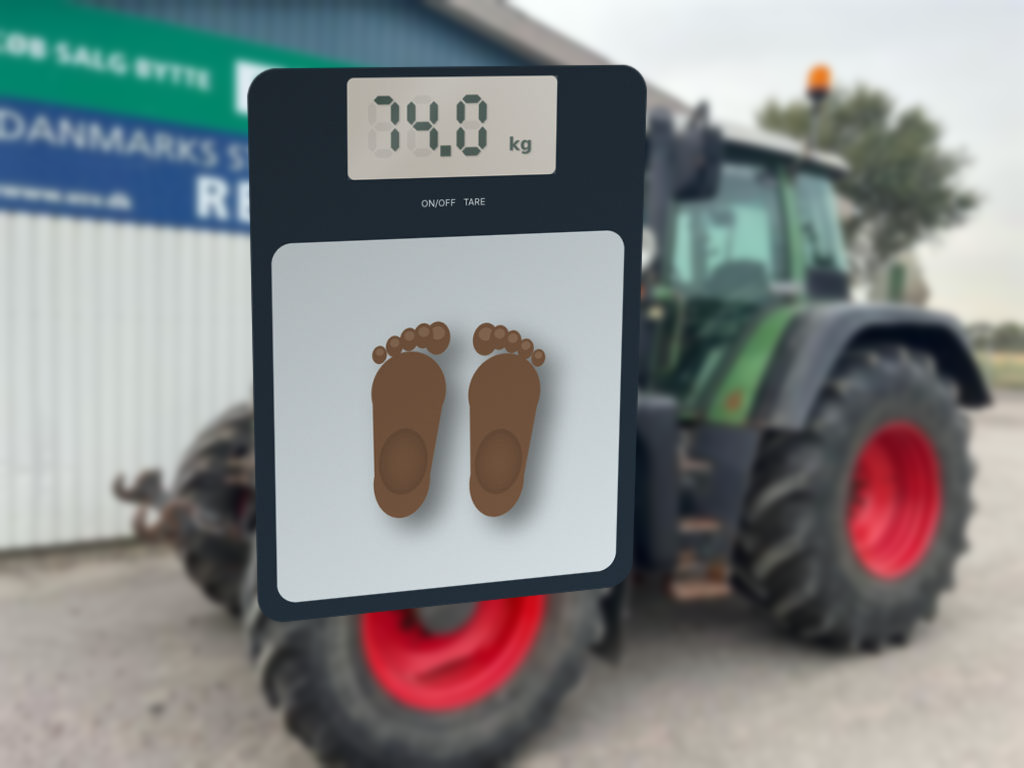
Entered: kg 74.0
